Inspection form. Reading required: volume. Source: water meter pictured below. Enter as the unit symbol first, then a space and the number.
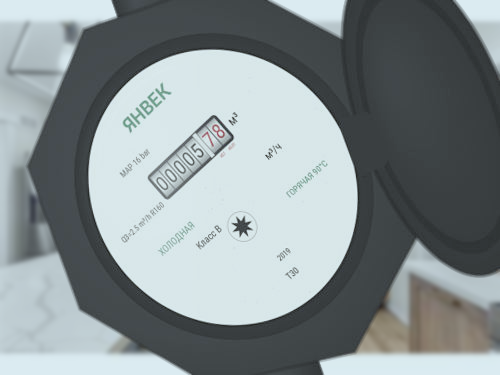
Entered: m³ 5.78
